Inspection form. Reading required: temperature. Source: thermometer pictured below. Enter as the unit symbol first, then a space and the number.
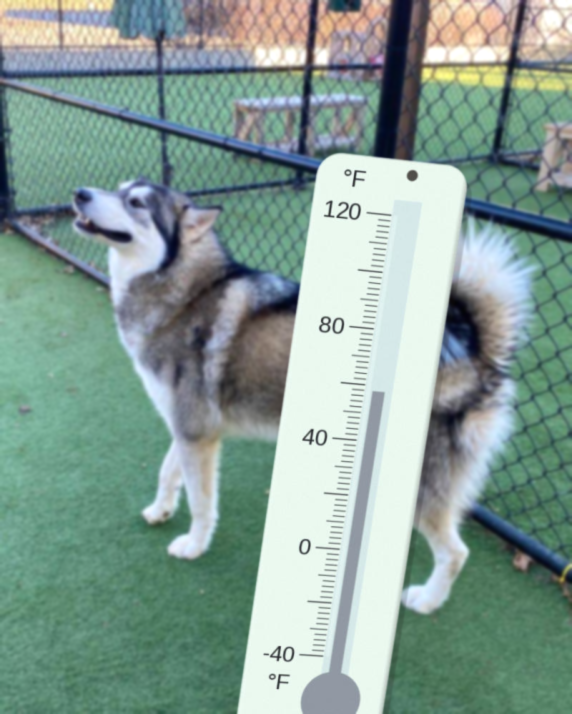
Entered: °F 58
